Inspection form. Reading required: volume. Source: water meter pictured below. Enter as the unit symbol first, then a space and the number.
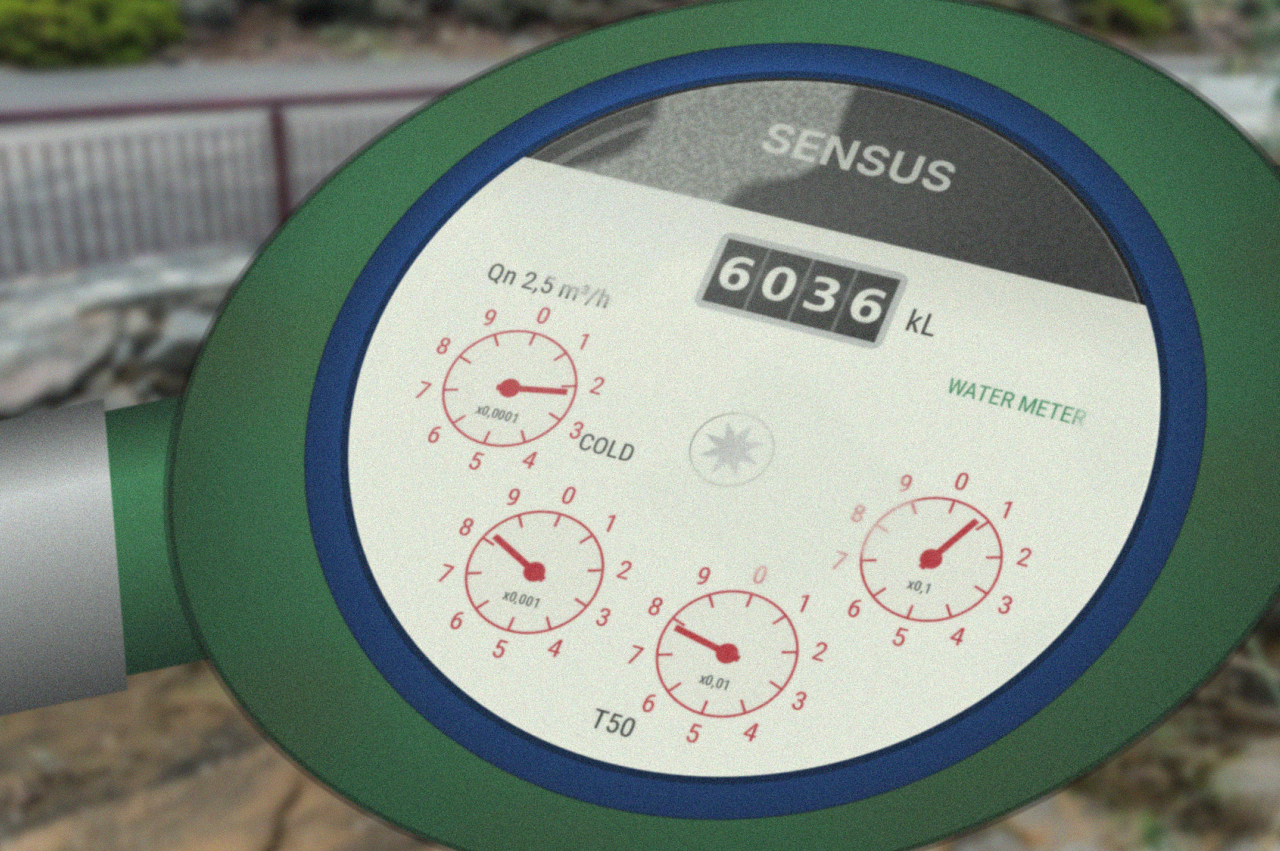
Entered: kL 6036.0782
